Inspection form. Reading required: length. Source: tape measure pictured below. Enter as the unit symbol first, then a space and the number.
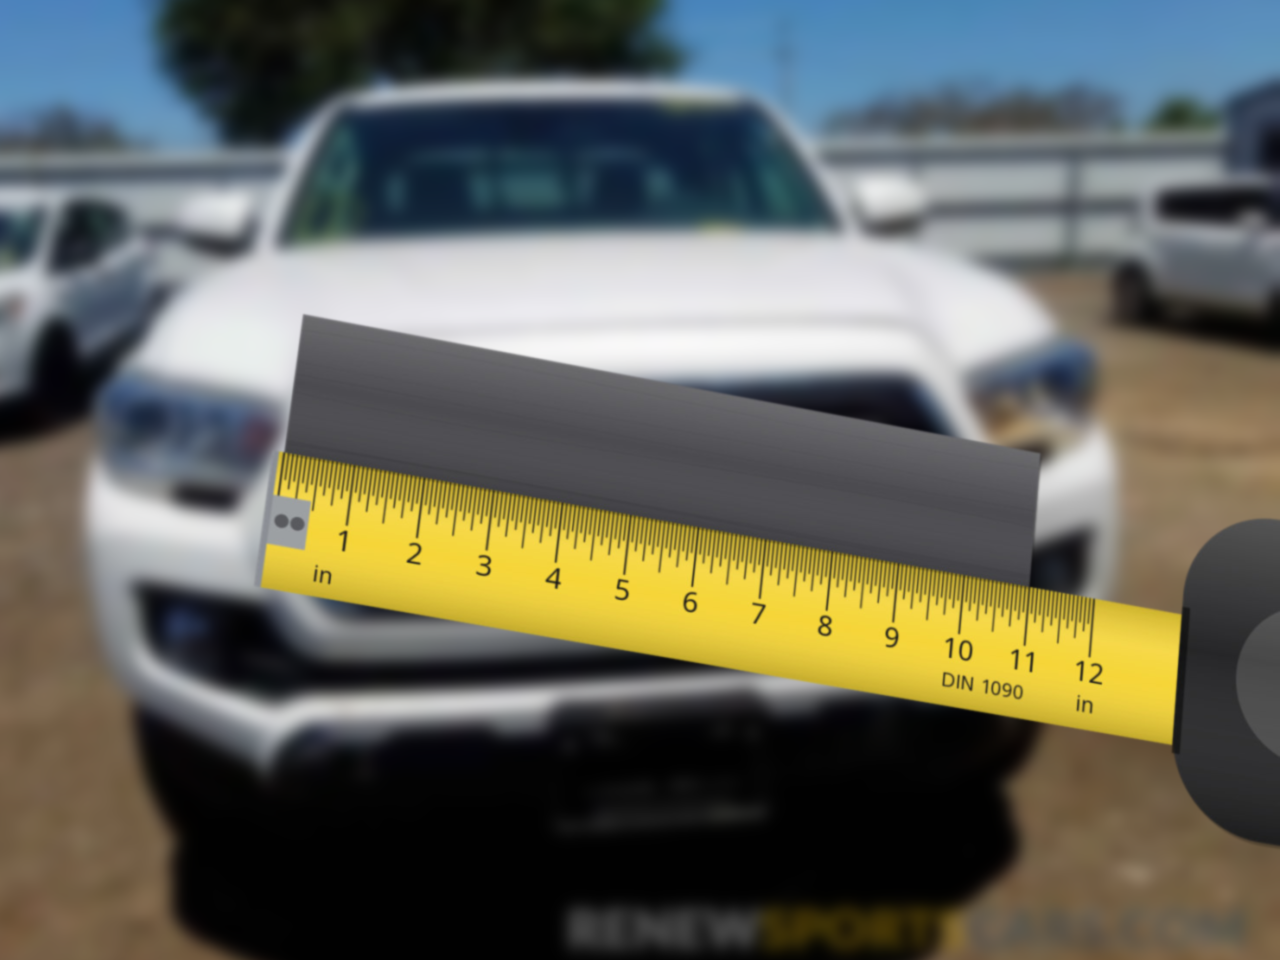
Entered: in 11
